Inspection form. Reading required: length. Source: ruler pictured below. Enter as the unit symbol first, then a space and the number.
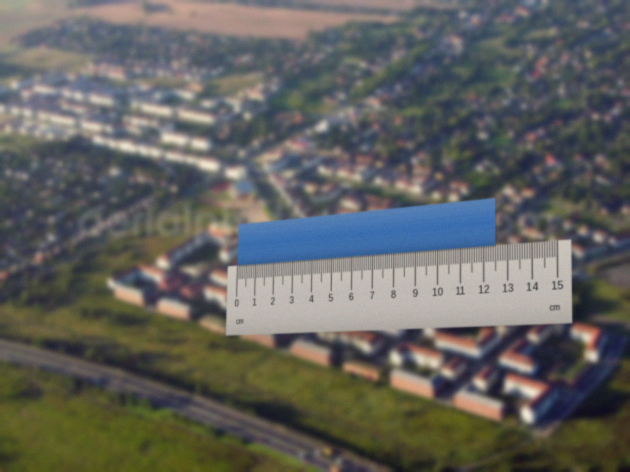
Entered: cm 12.5
